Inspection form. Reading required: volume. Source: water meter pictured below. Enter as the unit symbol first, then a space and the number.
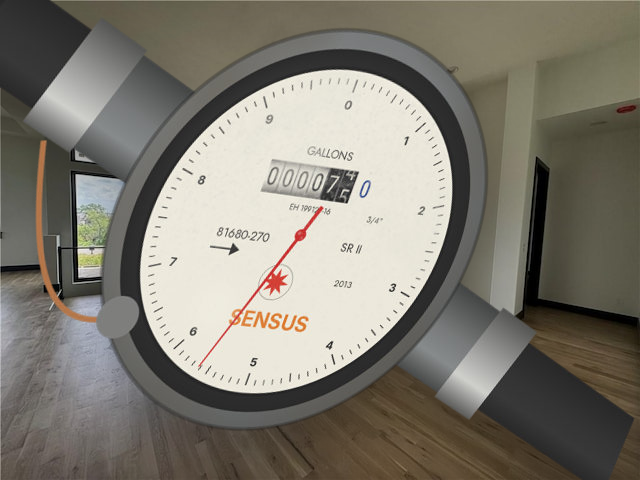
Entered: gal 745.6
